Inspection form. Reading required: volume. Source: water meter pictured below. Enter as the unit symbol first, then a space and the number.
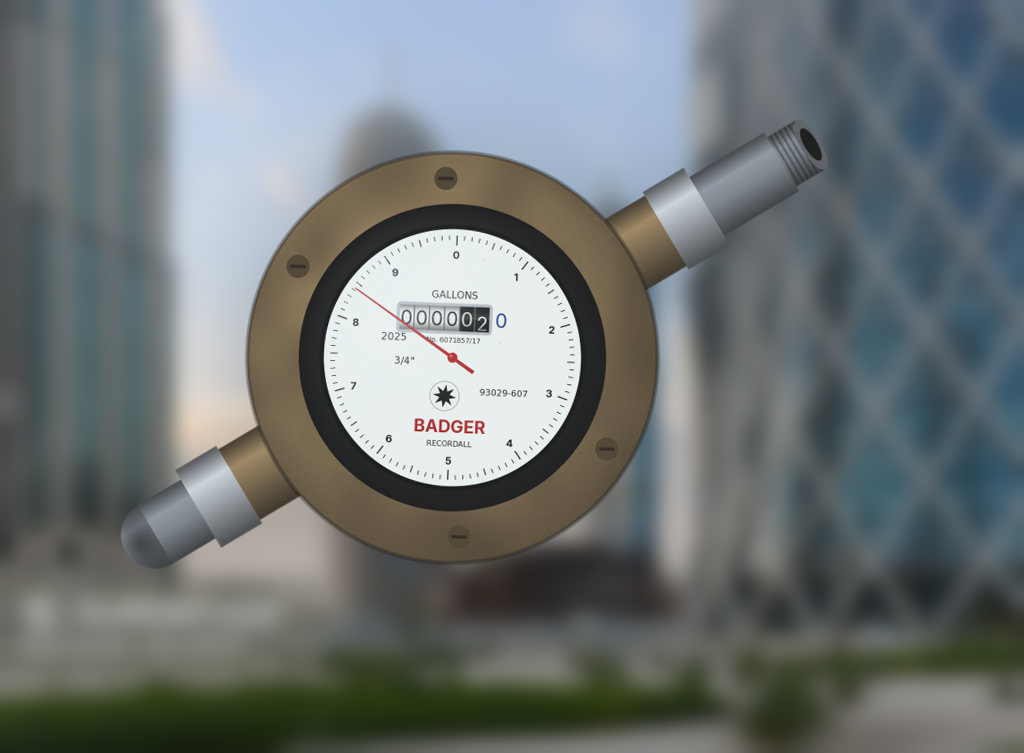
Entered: gal 18.4
